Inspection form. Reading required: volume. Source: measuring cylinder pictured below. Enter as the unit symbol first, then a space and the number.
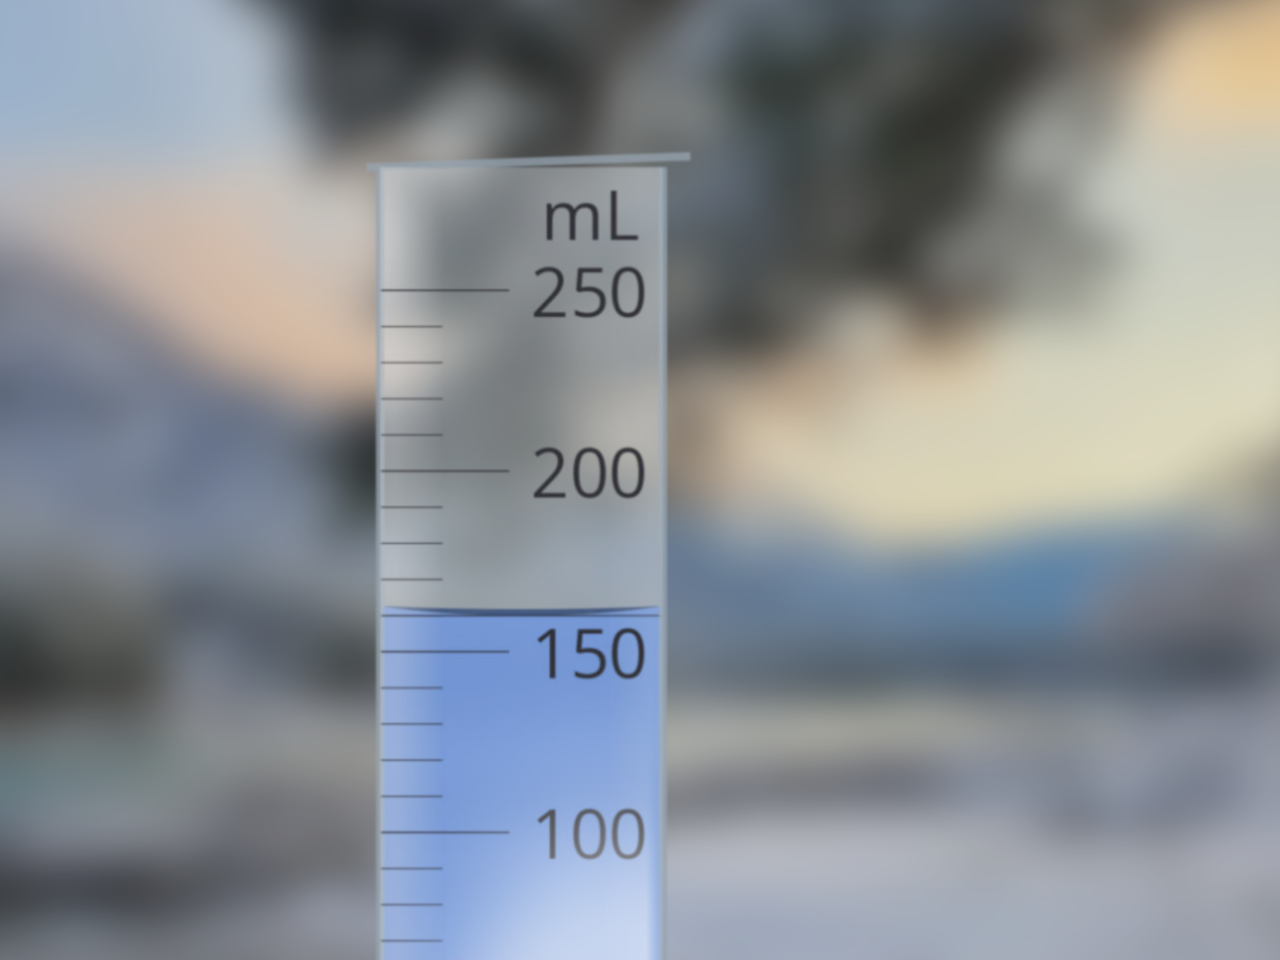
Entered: mL 160
